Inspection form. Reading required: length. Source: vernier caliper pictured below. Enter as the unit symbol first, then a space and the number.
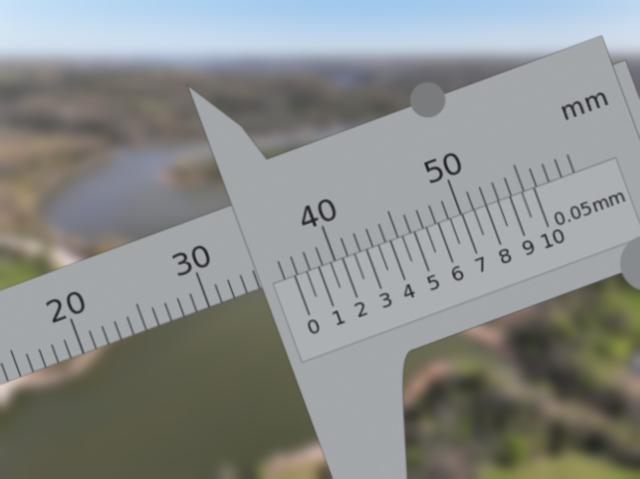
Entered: mm 36.8
